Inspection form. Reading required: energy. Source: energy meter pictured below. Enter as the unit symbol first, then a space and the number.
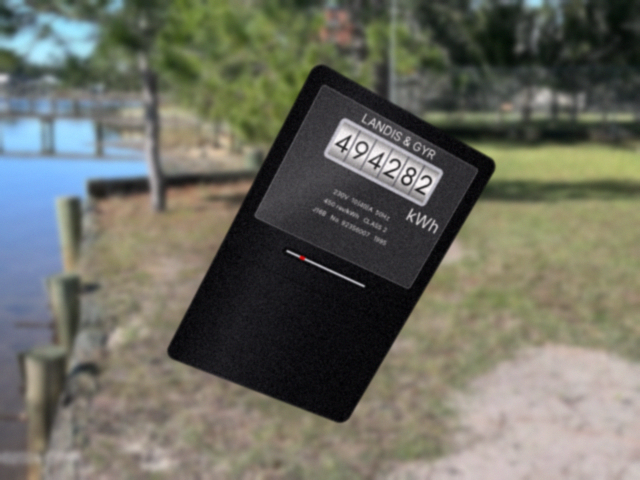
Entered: kWh 494282
